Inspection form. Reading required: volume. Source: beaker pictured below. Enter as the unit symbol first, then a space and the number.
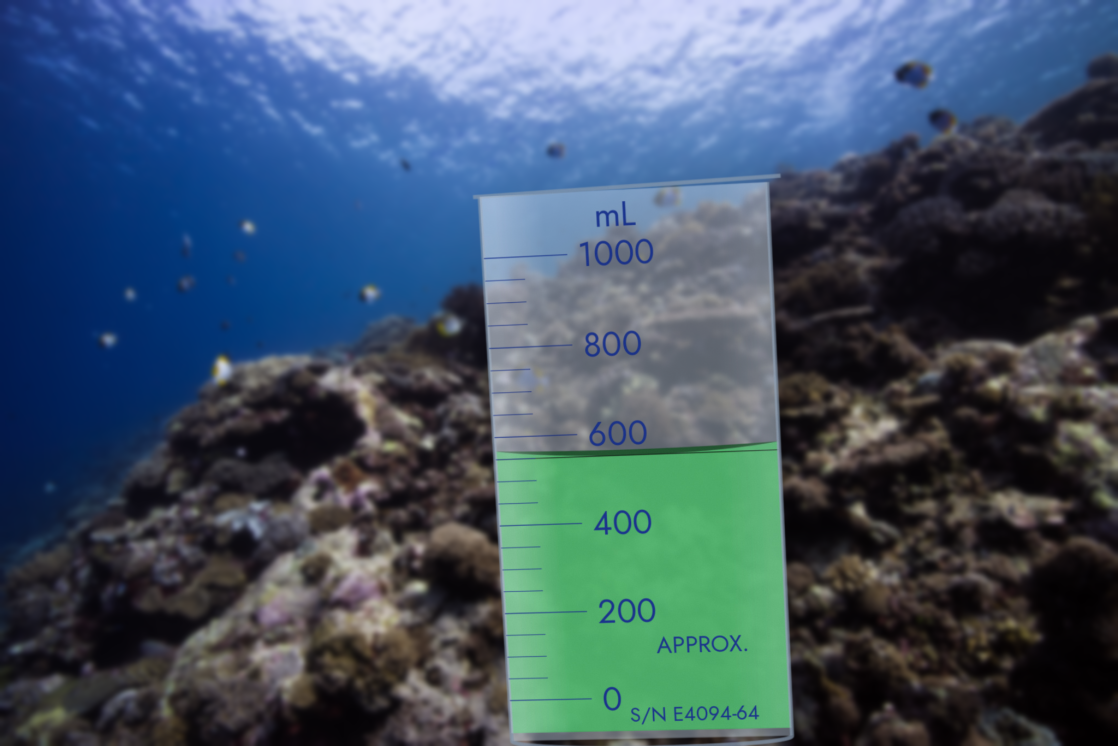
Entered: mL 550
